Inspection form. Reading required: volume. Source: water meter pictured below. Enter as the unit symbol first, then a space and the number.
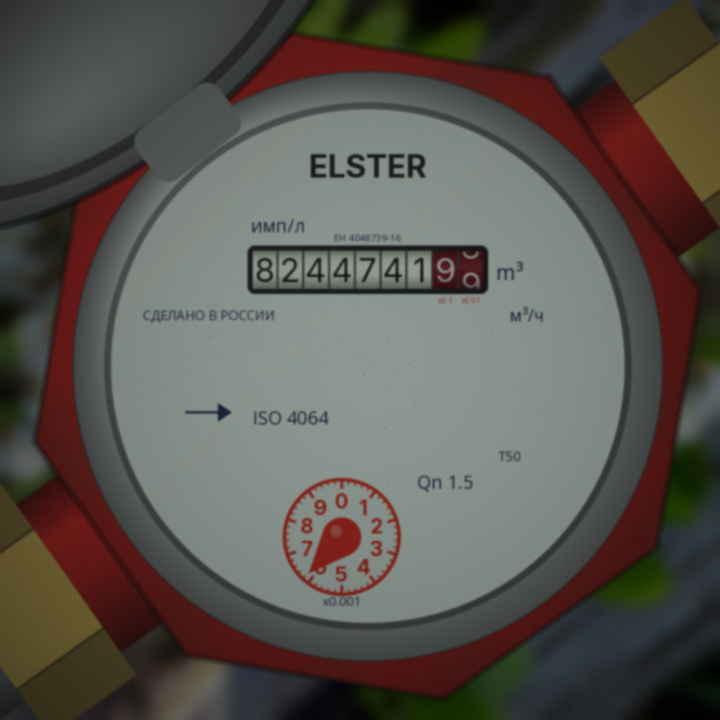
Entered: m³ 8244741.986
